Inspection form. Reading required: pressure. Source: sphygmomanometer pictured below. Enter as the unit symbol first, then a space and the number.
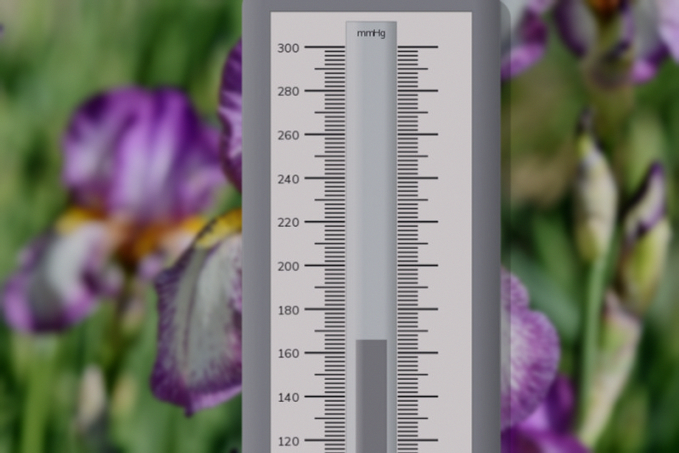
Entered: mmHg 166
